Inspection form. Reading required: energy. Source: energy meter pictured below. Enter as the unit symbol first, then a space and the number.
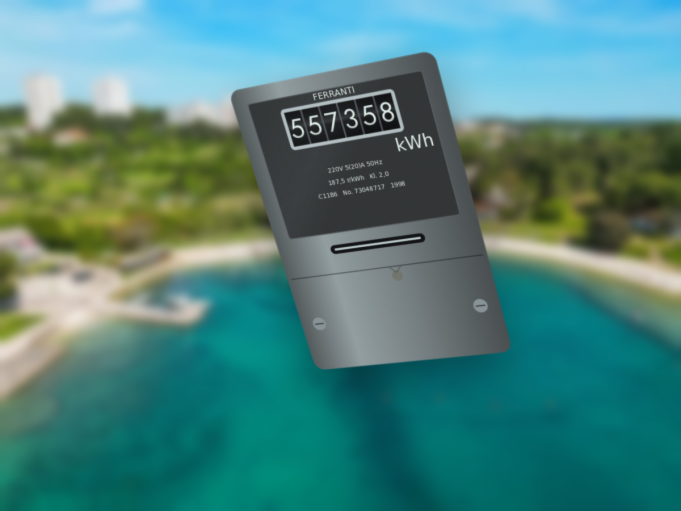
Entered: kWh 557358
